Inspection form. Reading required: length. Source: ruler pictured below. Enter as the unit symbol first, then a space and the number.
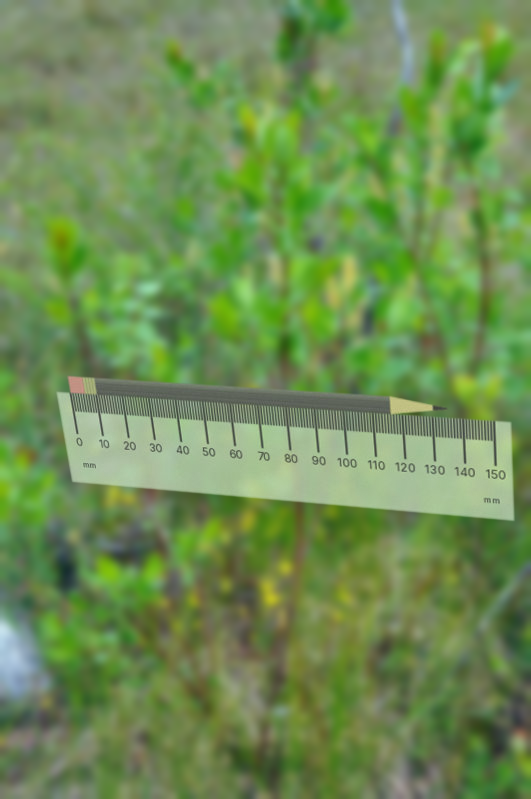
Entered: mm 135
